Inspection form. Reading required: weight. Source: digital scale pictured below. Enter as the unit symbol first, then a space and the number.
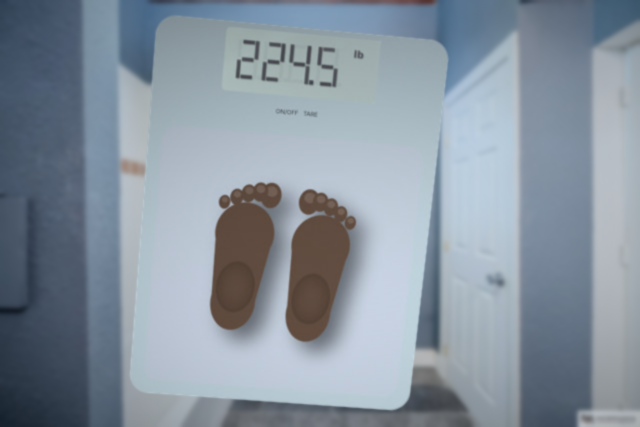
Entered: lb 224.5
